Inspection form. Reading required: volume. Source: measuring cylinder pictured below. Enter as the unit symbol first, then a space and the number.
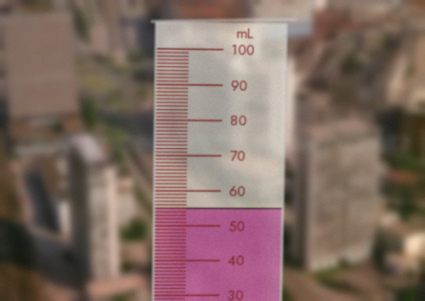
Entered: mL 55
